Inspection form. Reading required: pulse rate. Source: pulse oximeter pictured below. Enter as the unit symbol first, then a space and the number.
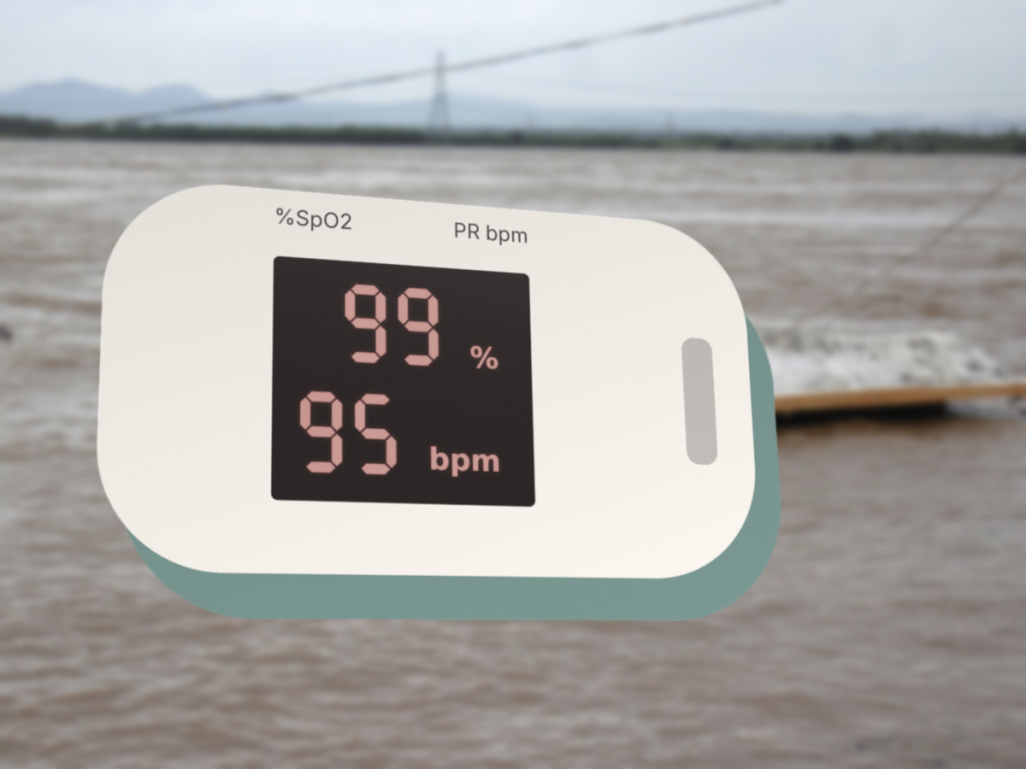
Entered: bpm 95
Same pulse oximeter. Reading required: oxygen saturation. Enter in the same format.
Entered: % 99
